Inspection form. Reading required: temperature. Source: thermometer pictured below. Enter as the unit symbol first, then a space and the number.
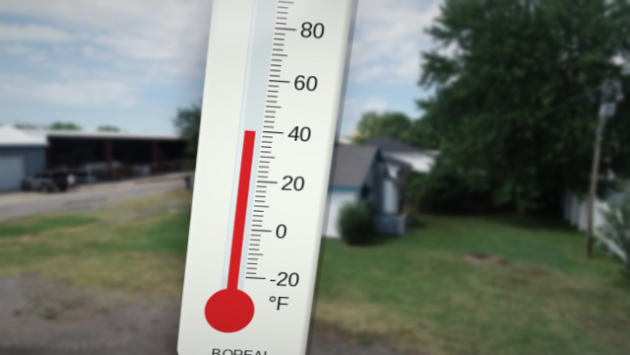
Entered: °F 40
